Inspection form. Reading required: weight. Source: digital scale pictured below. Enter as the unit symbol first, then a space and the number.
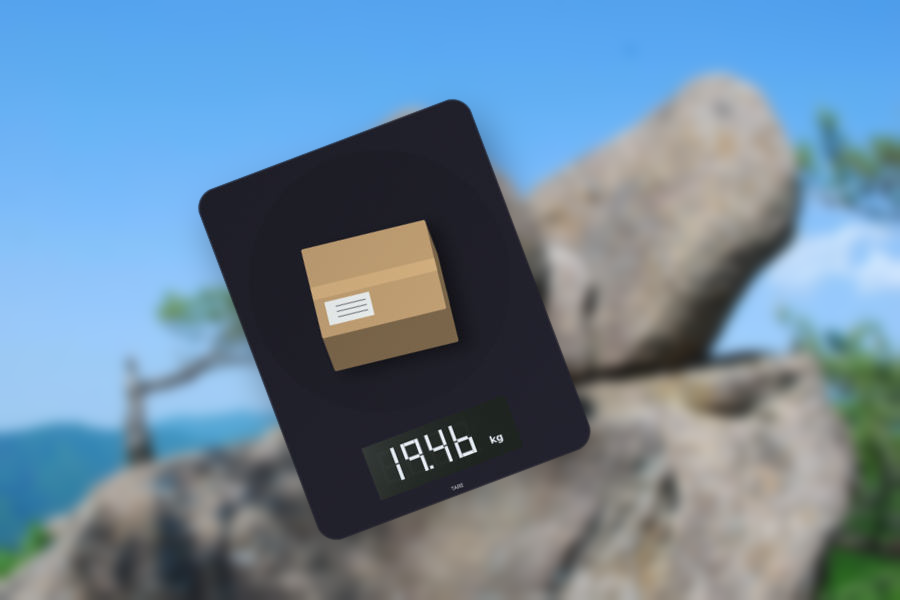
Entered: kg 19.46
